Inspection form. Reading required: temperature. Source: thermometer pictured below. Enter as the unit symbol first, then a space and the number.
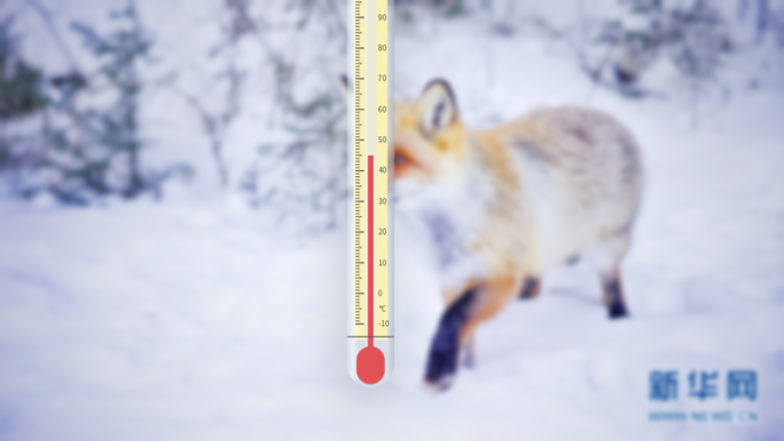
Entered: °C 45
